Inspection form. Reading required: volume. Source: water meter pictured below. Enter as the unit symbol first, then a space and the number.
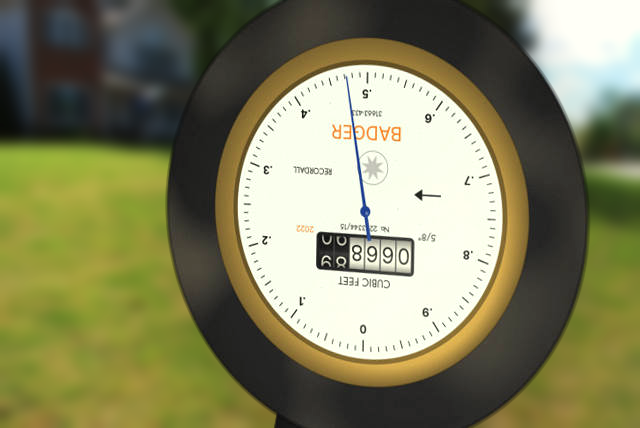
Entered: ft³ 66889.47
